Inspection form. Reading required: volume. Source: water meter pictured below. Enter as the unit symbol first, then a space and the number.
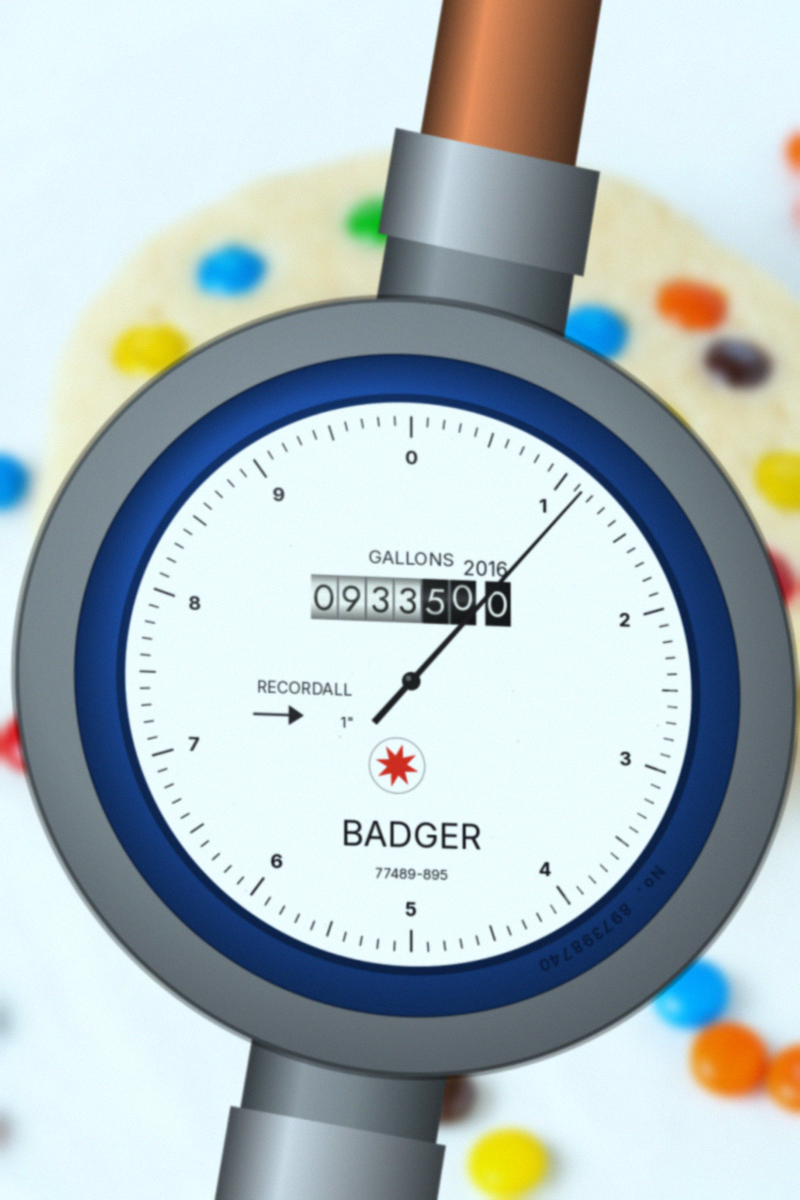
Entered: gal 933501.1
